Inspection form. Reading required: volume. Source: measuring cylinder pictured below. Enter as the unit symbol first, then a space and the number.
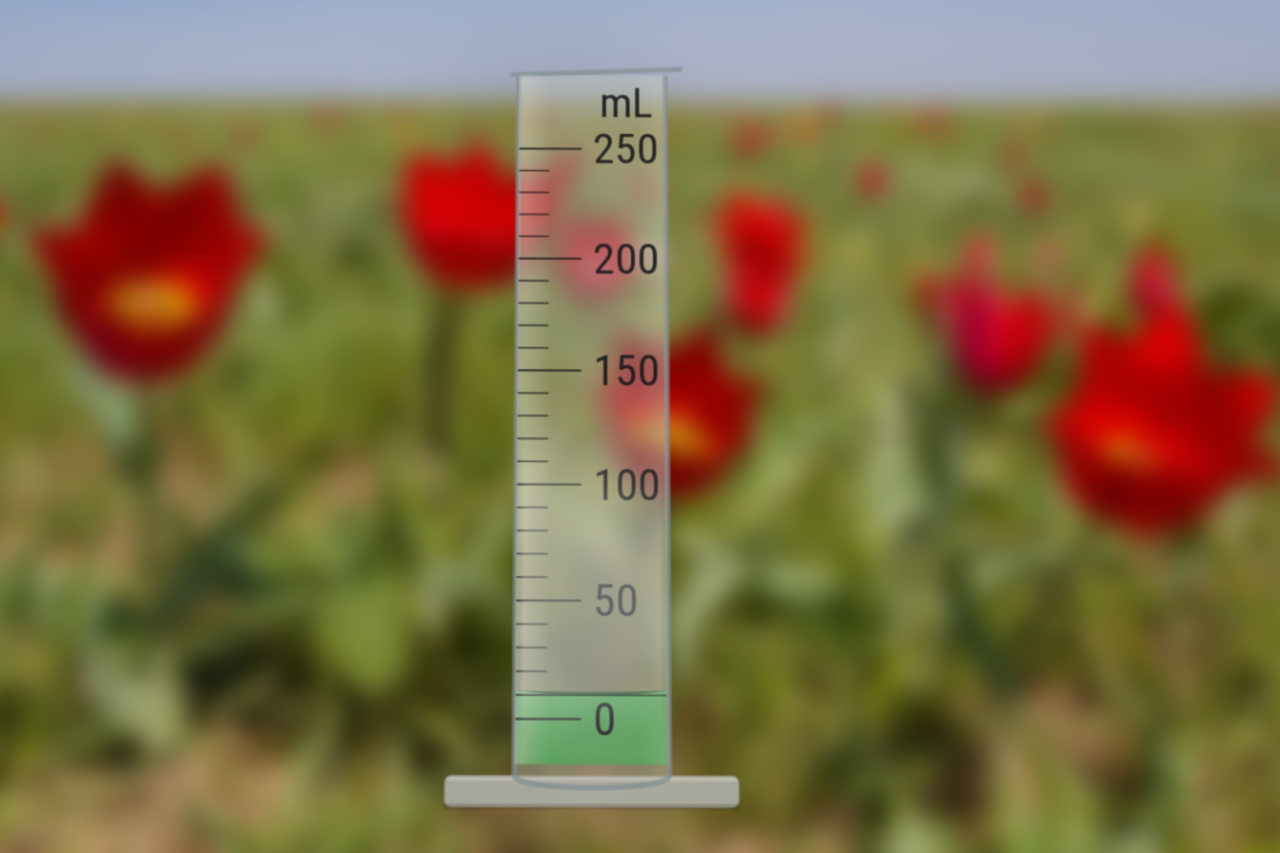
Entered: mL 10
